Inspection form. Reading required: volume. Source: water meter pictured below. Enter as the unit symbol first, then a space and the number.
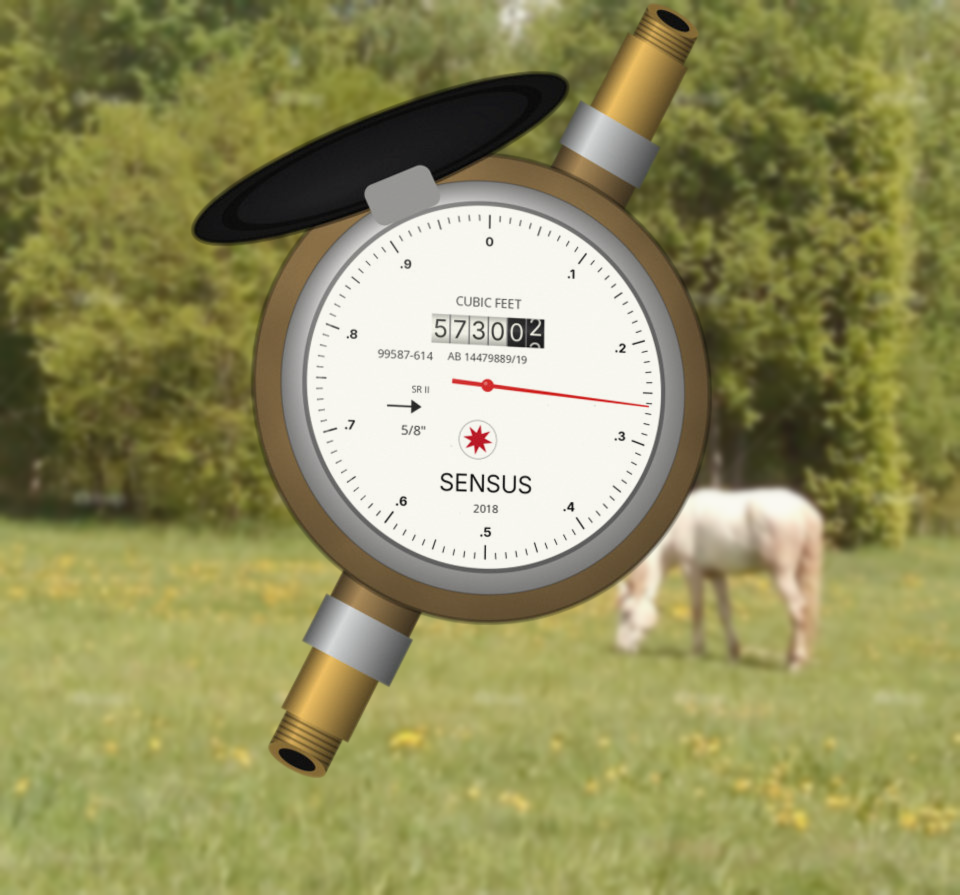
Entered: ft³ 573002.26
